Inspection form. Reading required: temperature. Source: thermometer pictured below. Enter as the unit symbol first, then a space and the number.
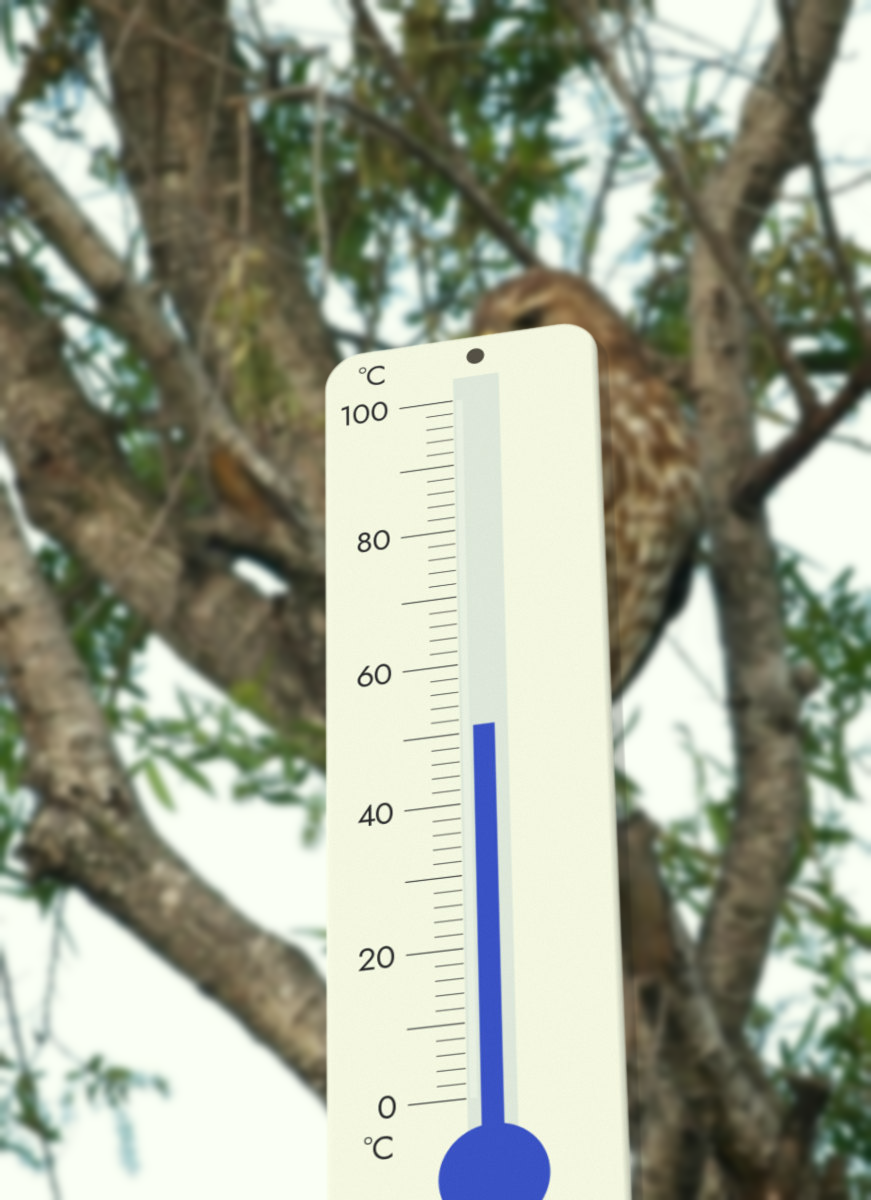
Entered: °C 51
